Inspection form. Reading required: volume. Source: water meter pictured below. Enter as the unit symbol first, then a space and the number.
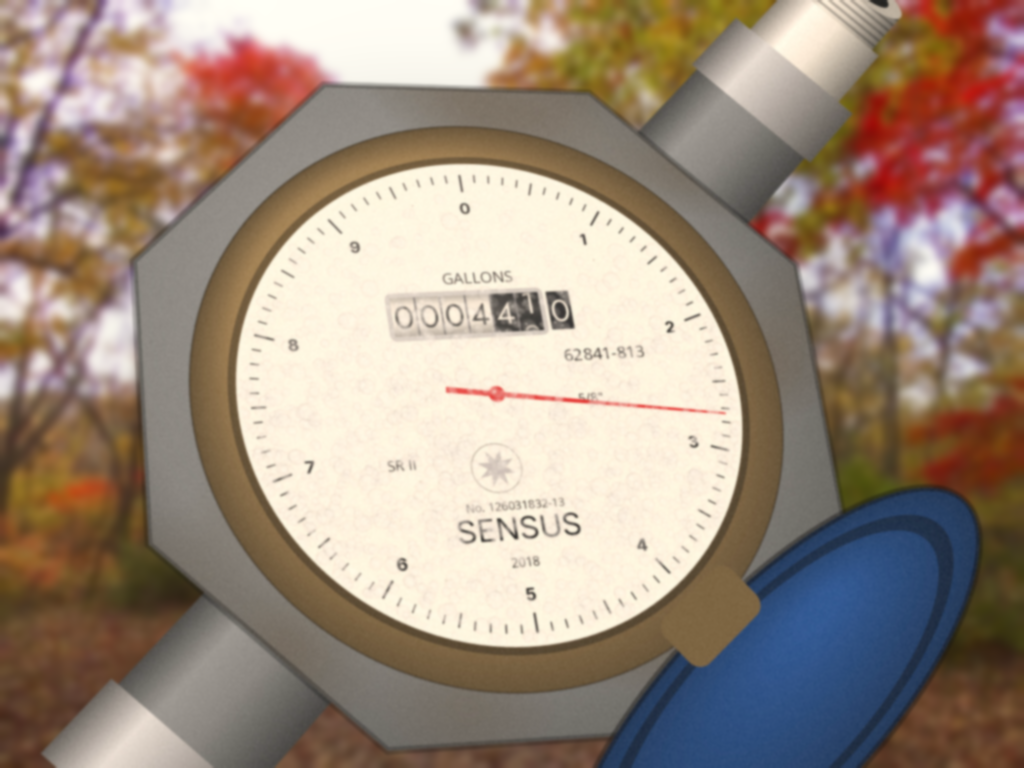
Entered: gal 4412.7
